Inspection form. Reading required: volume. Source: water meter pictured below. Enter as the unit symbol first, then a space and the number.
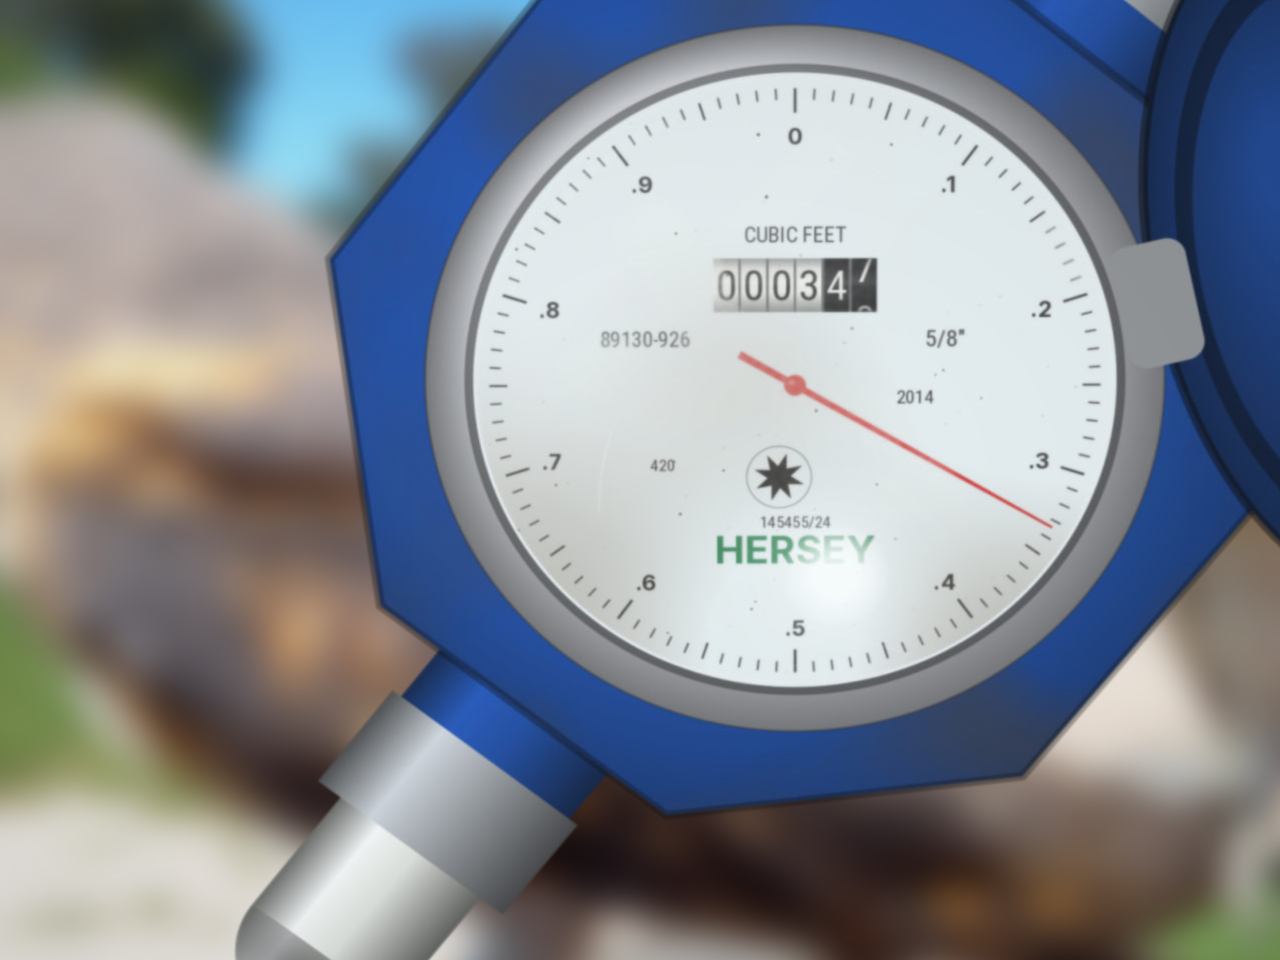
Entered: ft³ 347.33
